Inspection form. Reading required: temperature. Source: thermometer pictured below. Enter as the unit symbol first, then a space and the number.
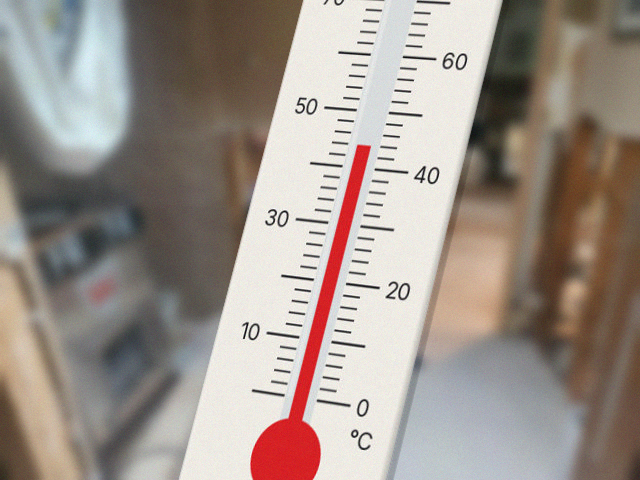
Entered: °C 44
